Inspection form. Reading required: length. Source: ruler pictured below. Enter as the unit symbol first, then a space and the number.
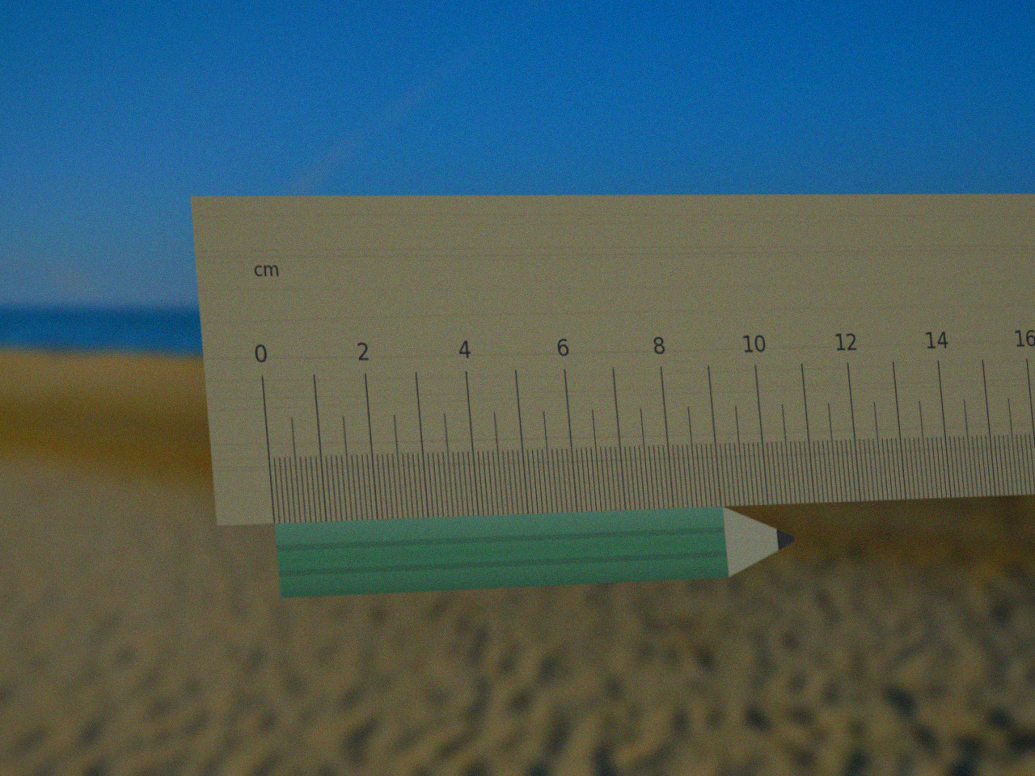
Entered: cm 10.5
